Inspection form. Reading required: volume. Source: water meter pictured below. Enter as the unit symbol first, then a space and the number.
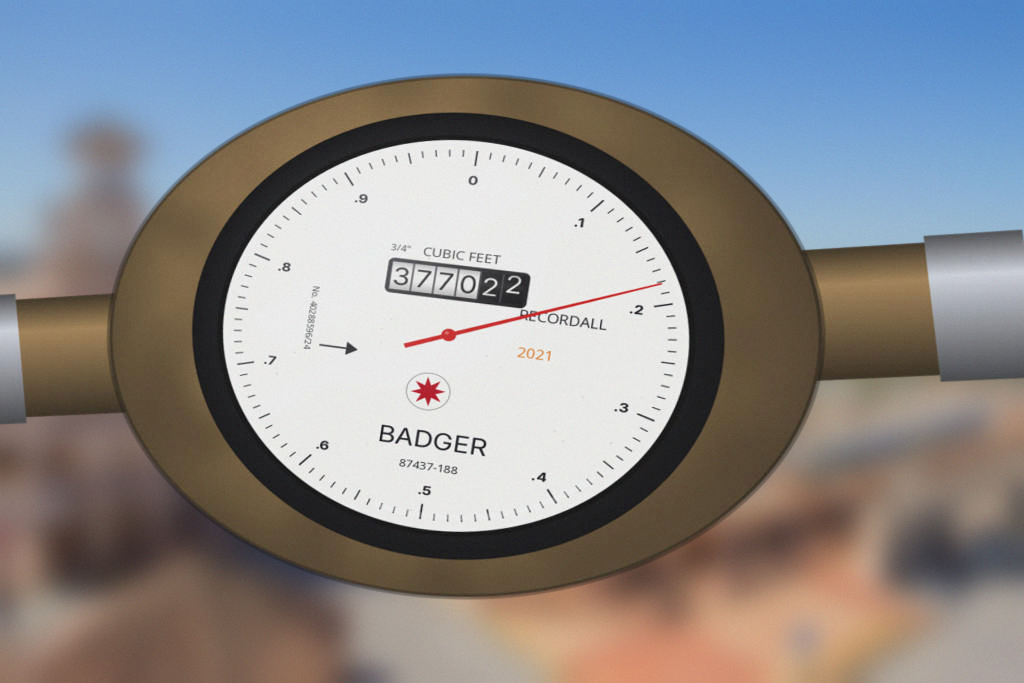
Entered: ft³ 377022.18
